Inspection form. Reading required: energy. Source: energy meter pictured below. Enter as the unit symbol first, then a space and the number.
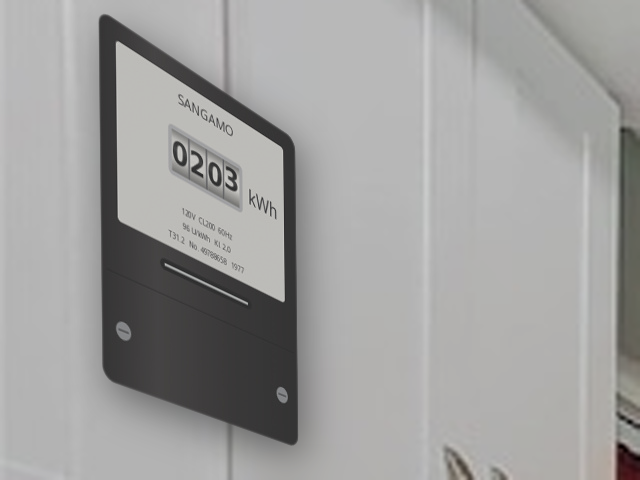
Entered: kWh 203
